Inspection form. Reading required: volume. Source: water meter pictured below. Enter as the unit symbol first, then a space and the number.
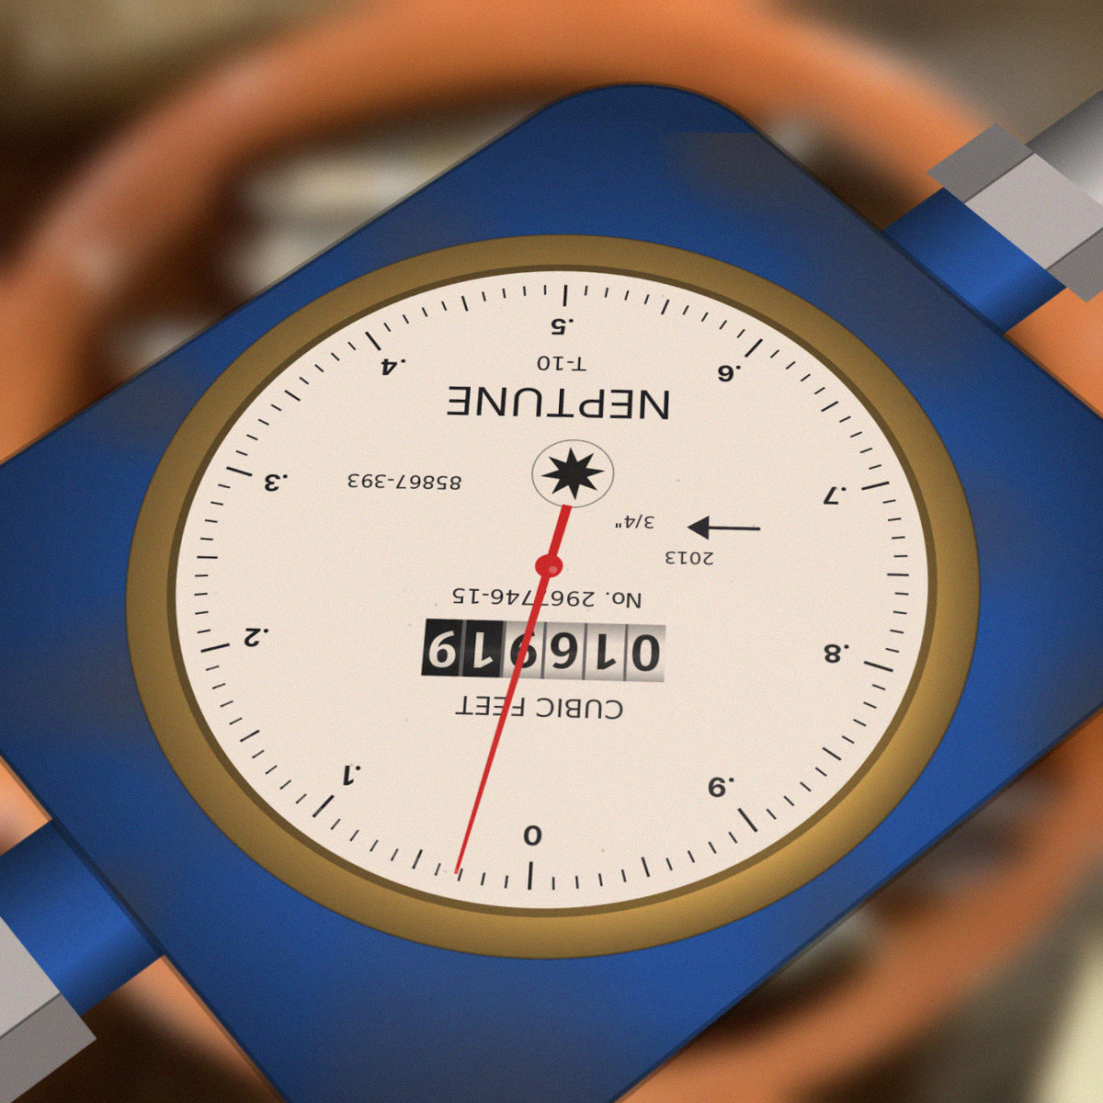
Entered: ft³ 16919.03
